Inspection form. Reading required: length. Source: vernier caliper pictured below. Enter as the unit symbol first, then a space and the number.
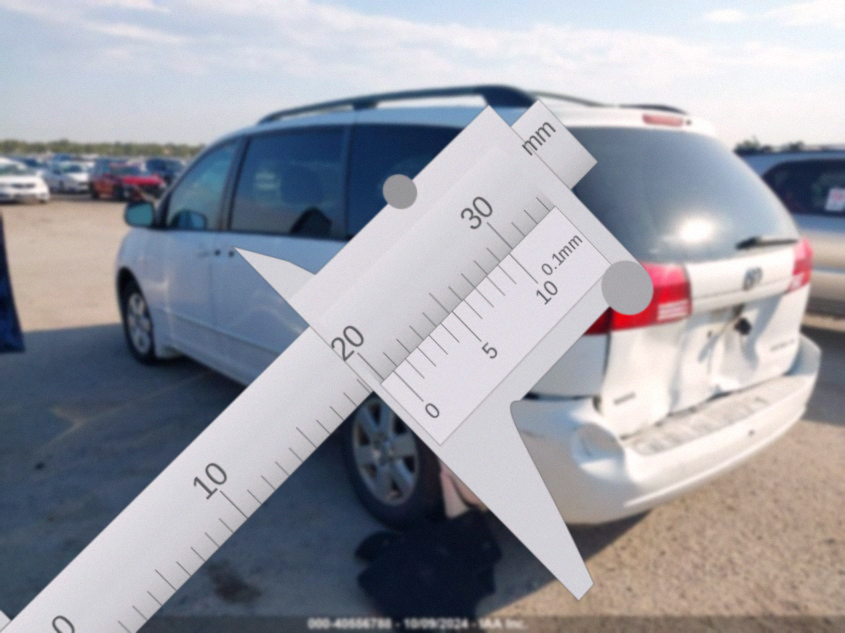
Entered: mm 20.7
